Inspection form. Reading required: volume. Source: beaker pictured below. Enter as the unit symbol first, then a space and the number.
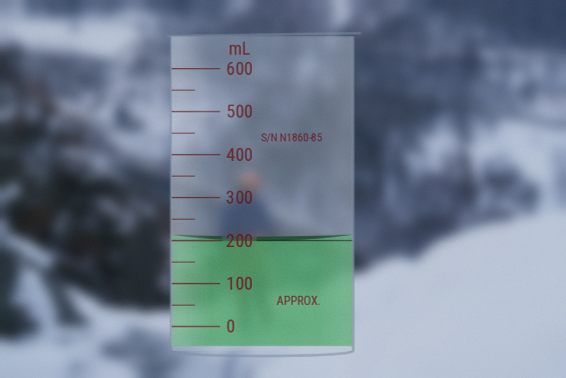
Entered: mL 200
